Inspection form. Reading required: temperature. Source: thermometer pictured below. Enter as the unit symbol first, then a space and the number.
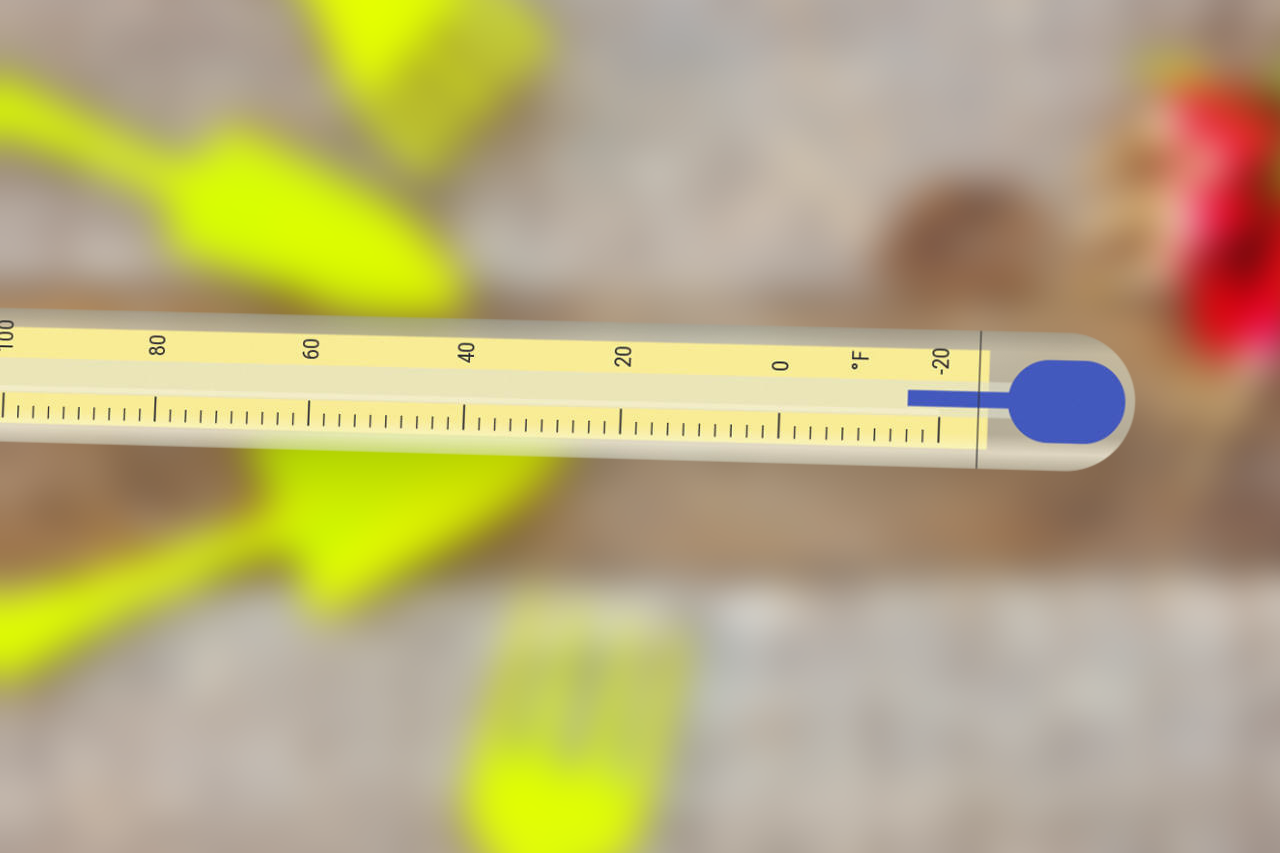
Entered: °F -16
